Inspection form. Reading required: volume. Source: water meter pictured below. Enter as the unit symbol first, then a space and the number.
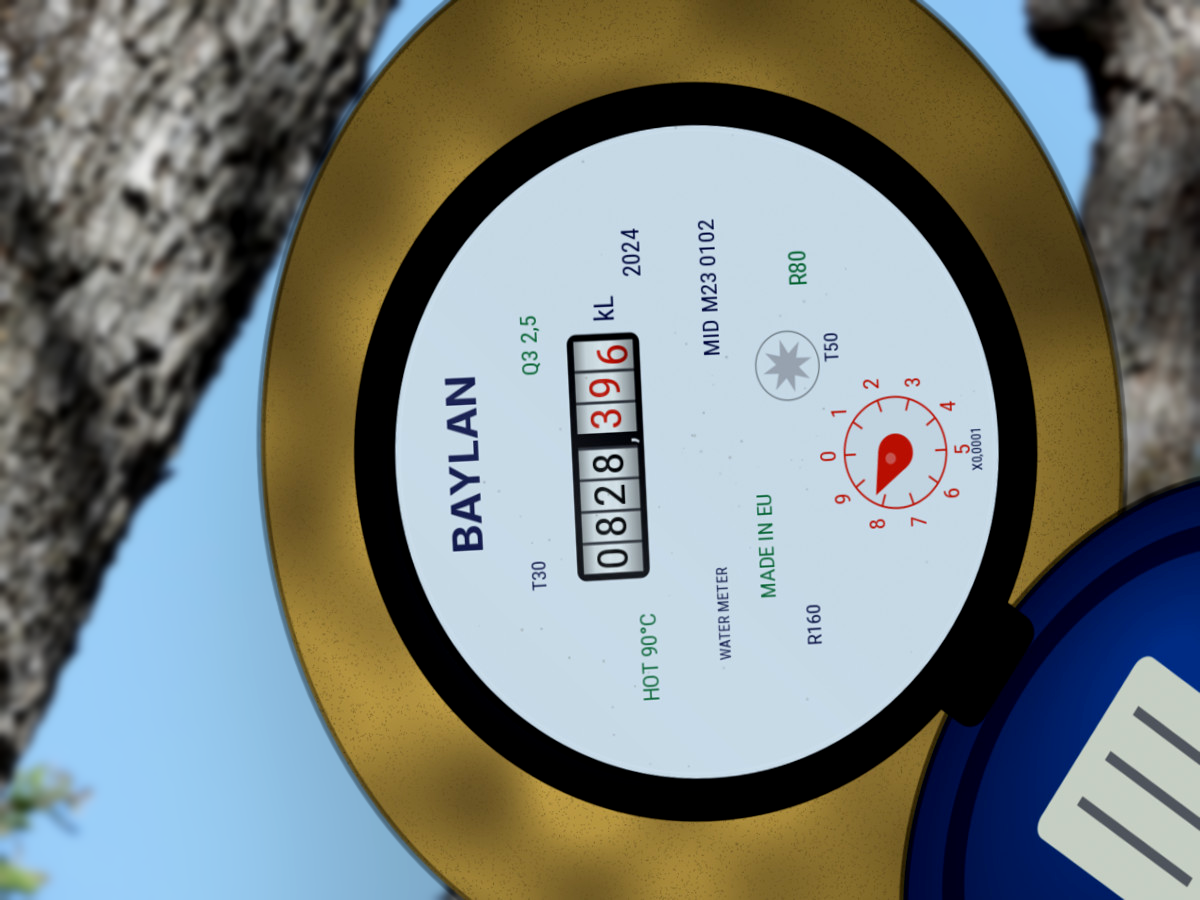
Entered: kL 828.3958
